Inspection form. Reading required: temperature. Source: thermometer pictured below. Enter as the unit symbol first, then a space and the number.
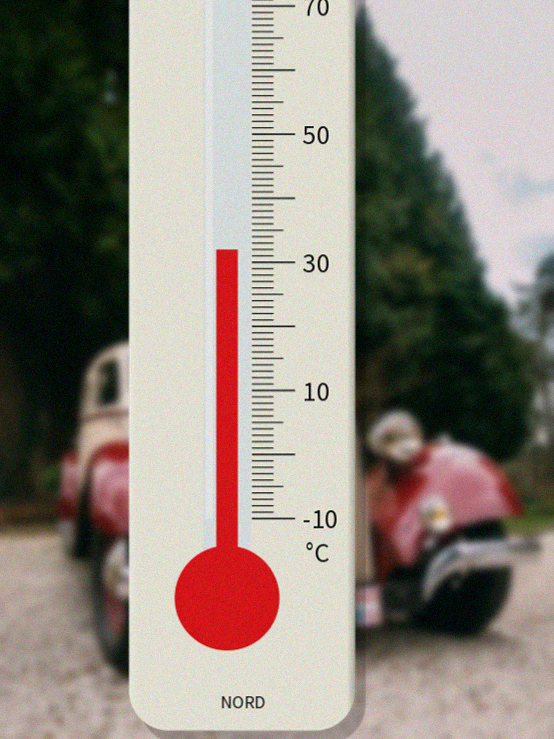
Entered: °C 32
